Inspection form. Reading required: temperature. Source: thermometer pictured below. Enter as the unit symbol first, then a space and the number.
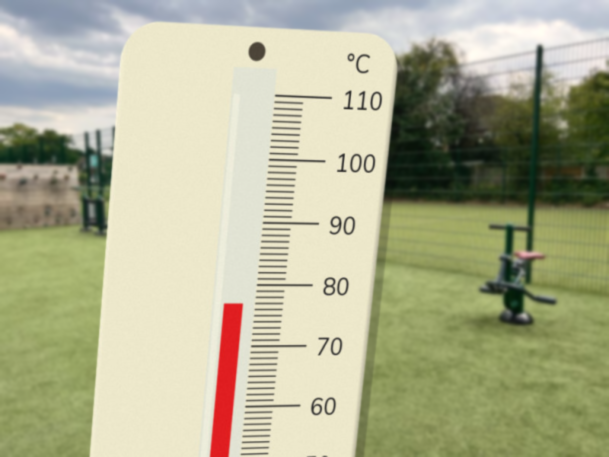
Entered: °C 77
